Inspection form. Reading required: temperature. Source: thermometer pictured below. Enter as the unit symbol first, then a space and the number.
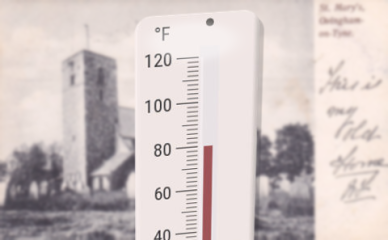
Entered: °F 80
